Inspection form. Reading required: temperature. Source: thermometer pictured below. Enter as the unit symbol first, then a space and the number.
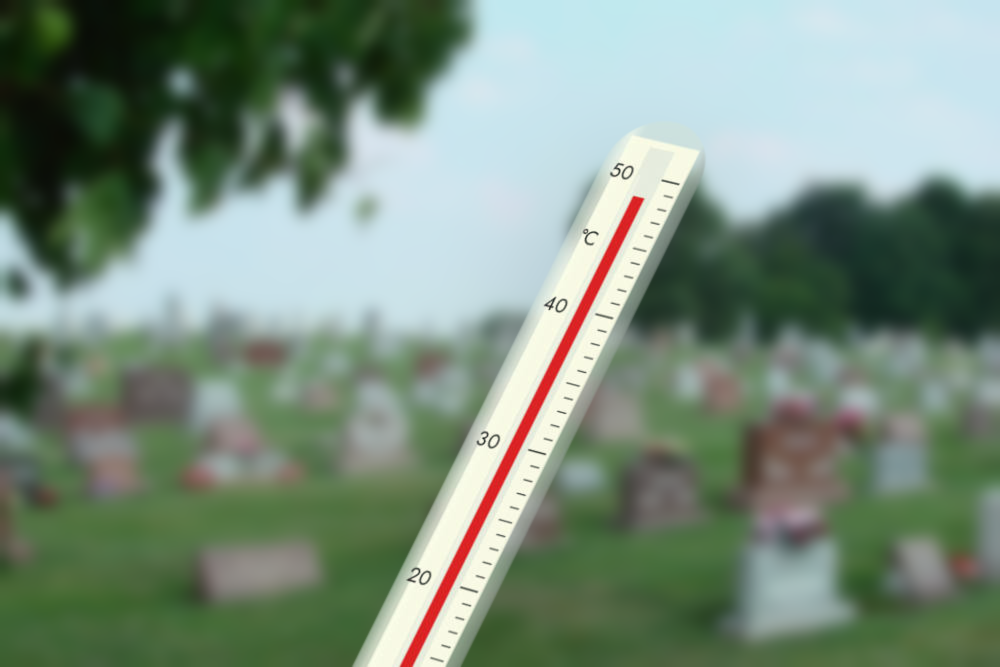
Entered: °C 48.5
